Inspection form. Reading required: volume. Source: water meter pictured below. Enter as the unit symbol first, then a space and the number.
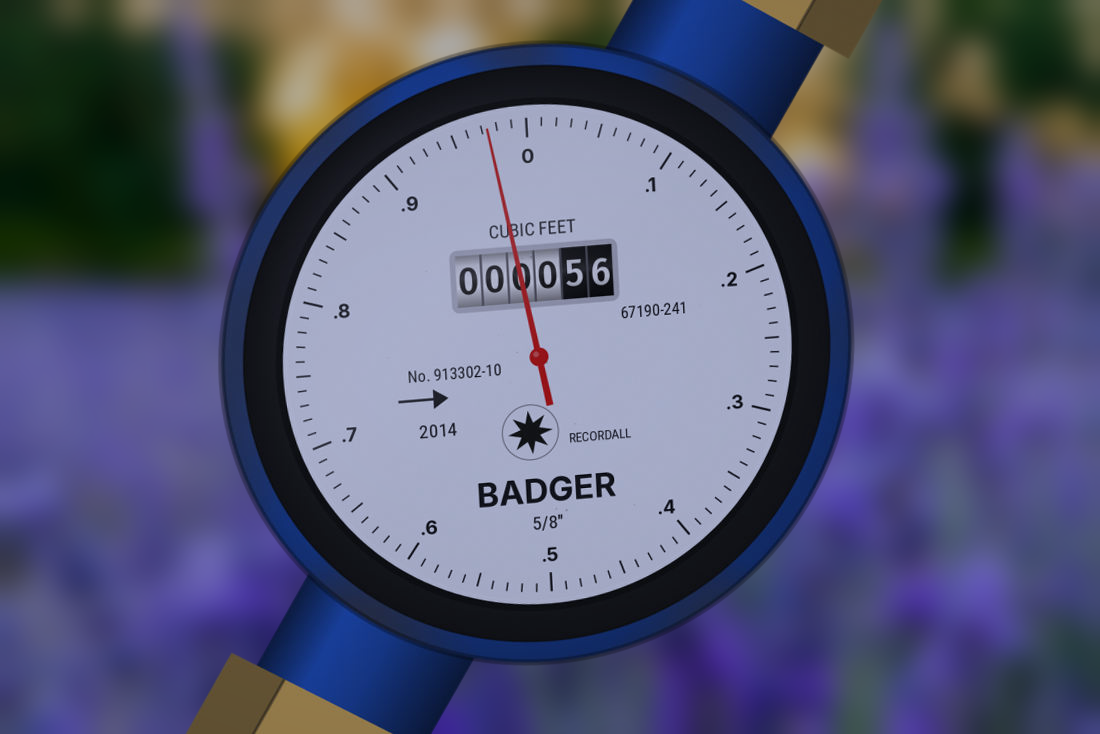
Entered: ft³ 55.97
